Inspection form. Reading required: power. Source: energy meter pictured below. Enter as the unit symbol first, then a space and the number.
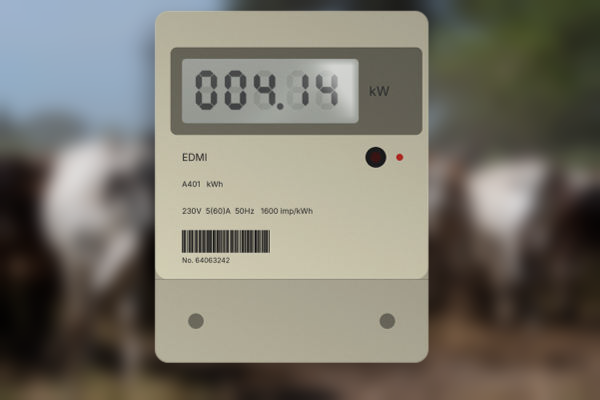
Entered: kW 4.14
